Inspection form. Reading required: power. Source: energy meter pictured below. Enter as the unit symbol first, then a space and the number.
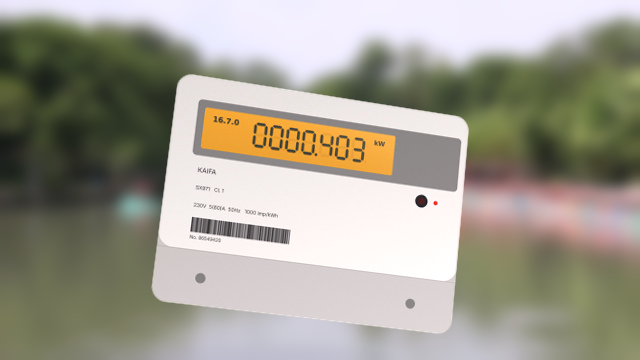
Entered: kW 0.403
